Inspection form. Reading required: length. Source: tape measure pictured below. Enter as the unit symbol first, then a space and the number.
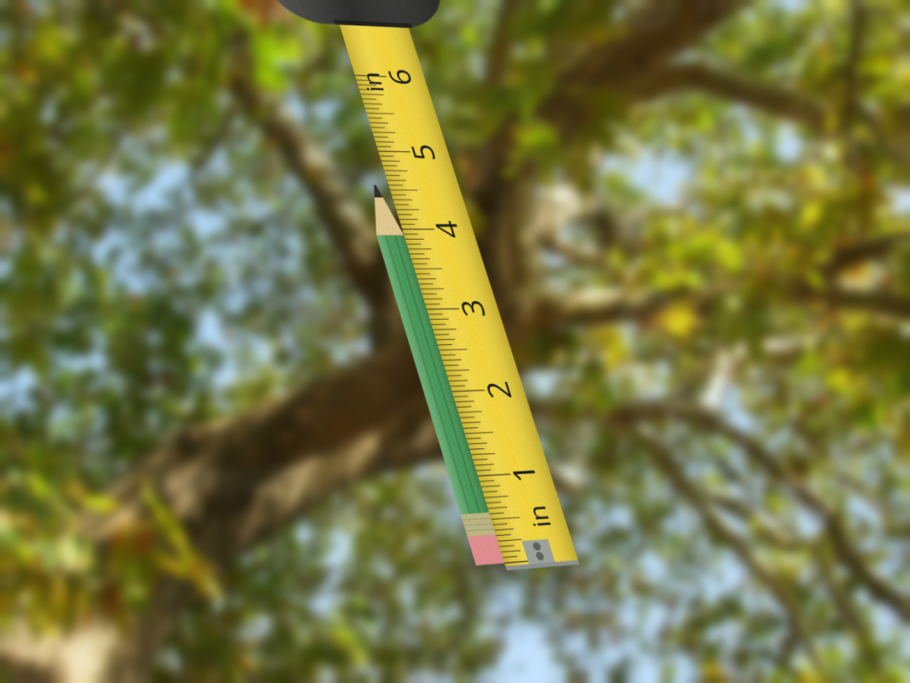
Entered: in 4.5625
